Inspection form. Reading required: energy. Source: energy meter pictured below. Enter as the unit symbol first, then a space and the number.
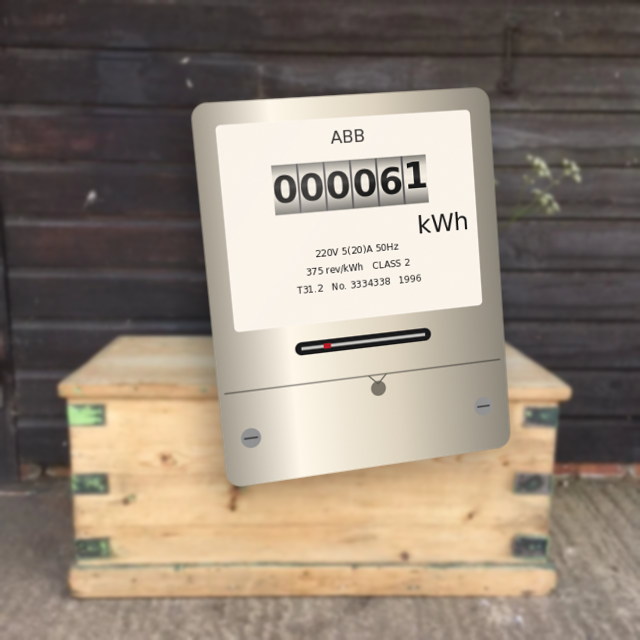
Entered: kWh 61
